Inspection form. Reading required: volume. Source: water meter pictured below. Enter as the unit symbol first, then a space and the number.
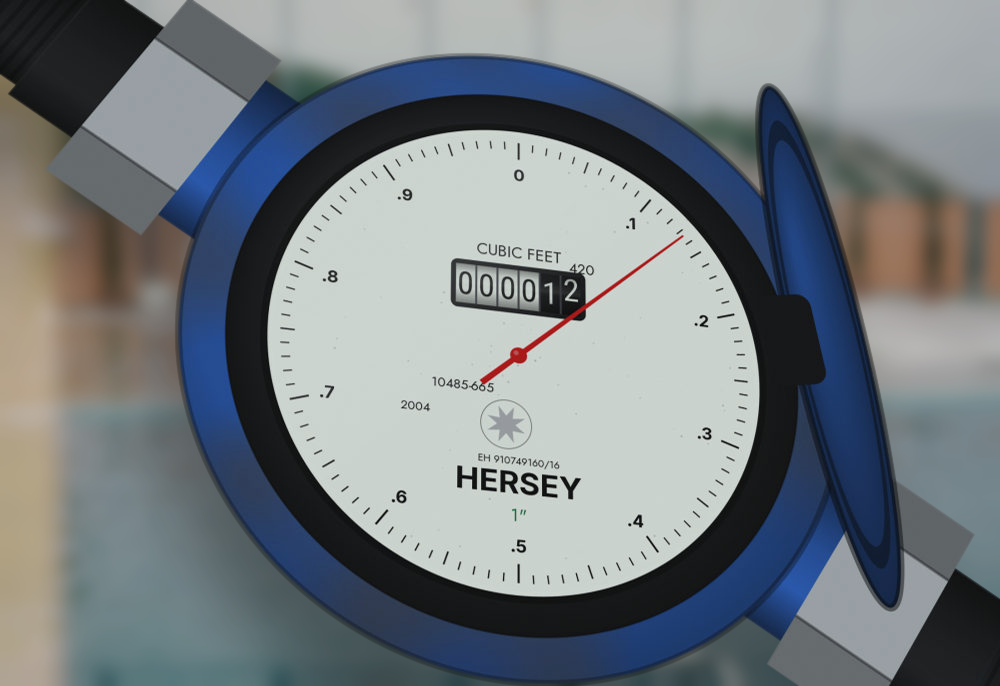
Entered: ft³ 12.13
